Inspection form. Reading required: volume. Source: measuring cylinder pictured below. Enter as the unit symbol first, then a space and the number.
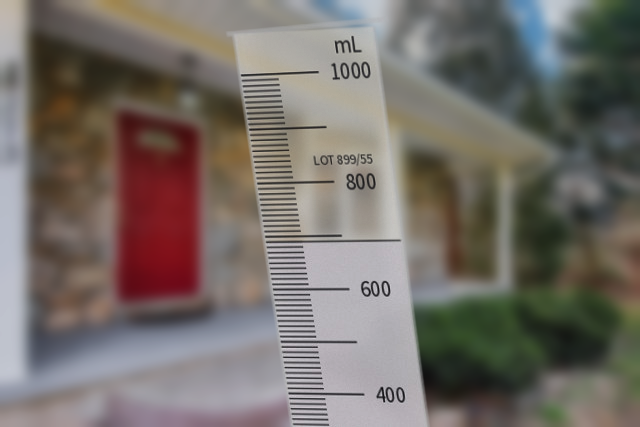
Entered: mL 690
